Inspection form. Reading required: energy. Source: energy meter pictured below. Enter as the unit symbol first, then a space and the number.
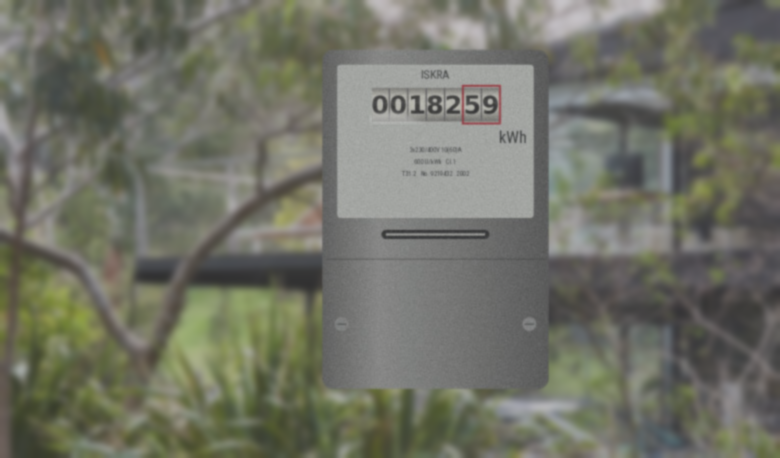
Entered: kWh 182.59
